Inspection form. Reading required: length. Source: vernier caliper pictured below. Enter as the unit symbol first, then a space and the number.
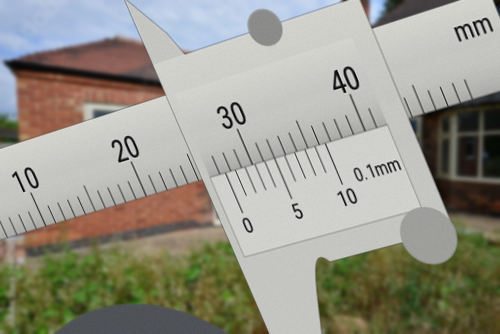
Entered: mm 27.5
